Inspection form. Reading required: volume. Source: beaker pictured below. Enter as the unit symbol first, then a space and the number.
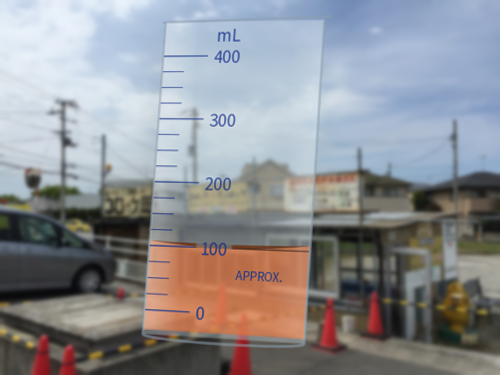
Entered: mL 100
